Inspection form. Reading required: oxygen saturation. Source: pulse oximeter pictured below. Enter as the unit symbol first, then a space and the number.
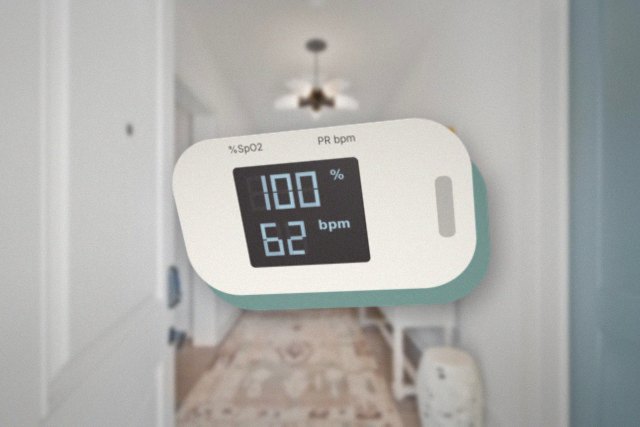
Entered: % 100
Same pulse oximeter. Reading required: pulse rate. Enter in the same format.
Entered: bpm 62
